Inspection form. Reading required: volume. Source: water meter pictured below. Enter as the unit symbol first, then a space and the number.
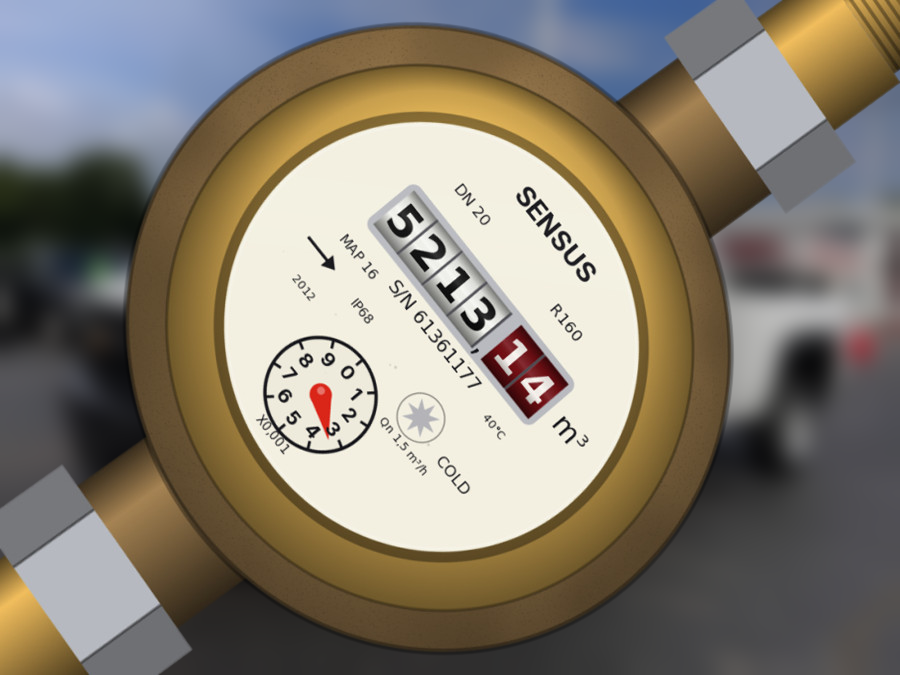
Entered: m³ 5213.143
